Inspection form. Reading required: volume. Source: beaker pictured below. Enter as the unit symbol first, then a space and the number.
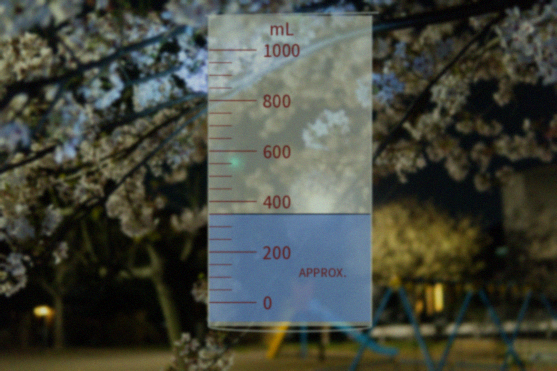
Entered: mL 350
